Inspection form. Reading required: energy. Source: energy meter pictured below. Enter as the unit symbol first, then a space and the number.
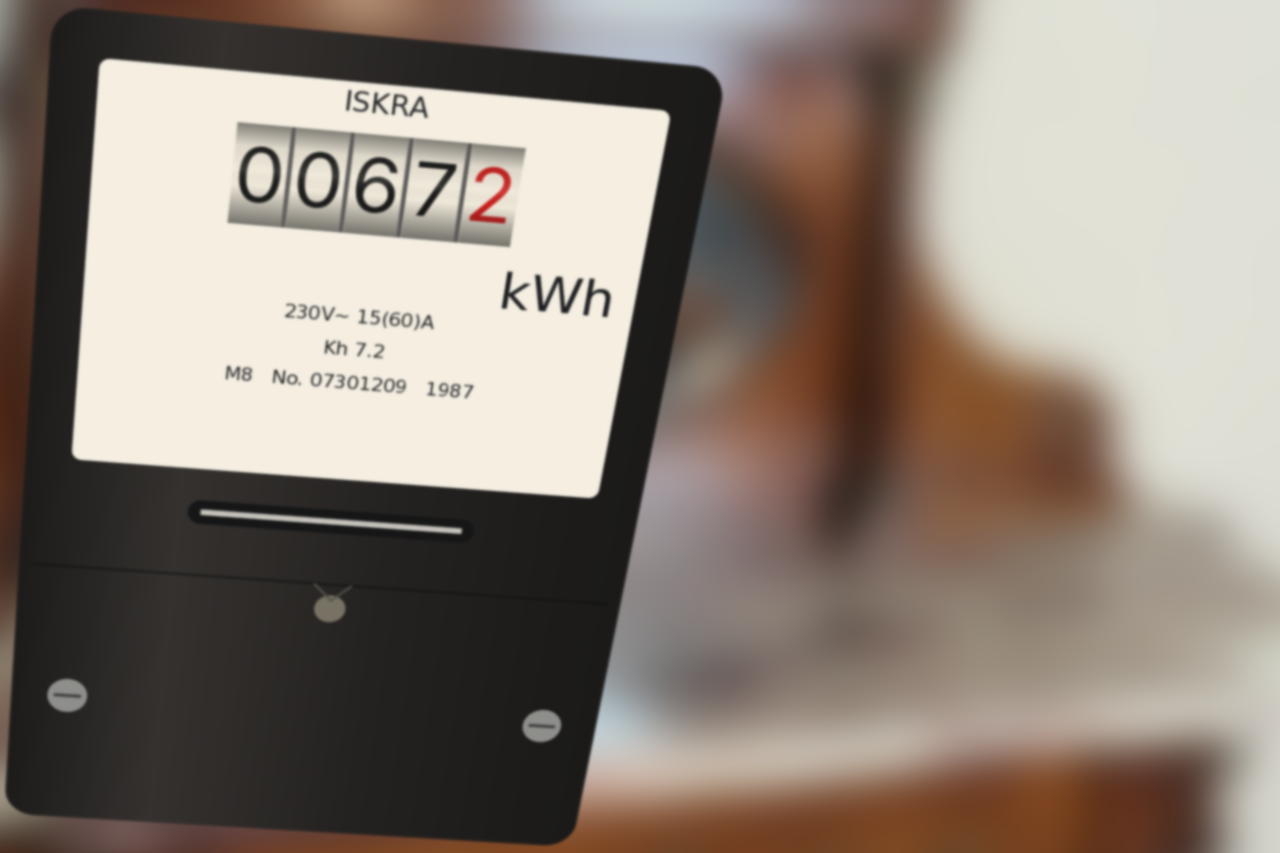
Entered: kWh 67.2
